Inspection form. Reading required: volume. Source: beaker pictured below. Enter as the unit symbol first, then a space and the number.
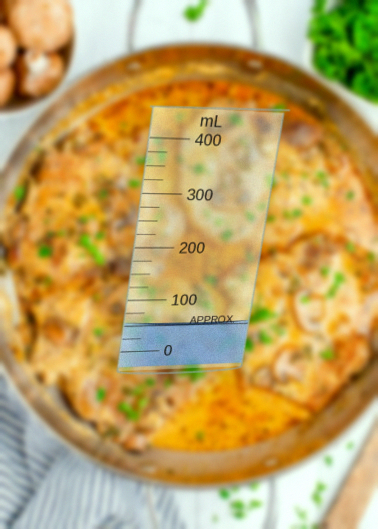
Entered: mL 50
